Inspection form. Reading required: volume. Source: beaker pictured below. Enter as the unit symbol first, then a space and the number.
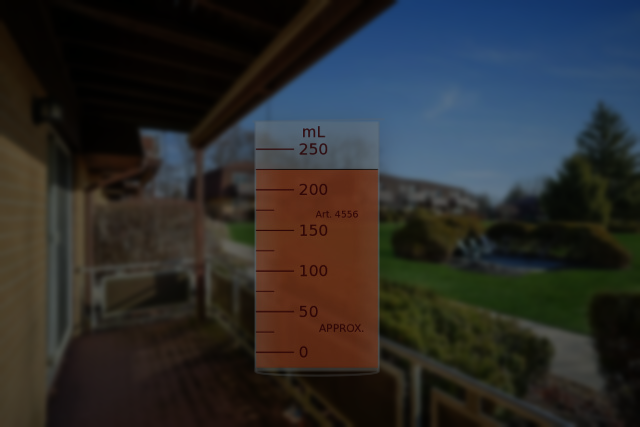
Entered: mL 225
